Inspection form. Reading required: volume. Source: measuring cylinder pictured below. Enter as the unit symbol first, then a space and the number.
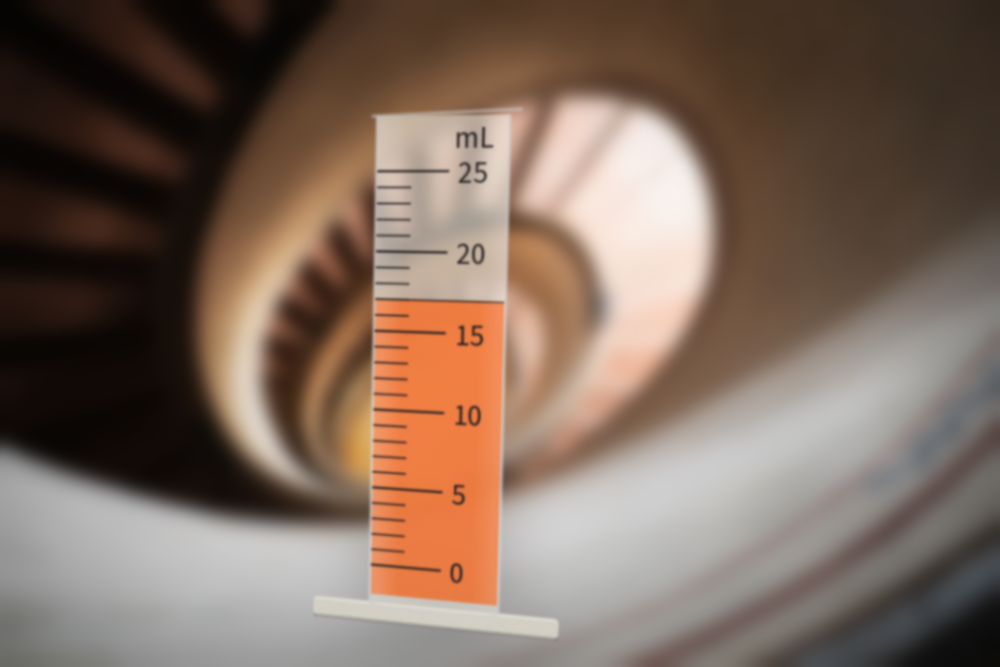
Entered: mL 17
